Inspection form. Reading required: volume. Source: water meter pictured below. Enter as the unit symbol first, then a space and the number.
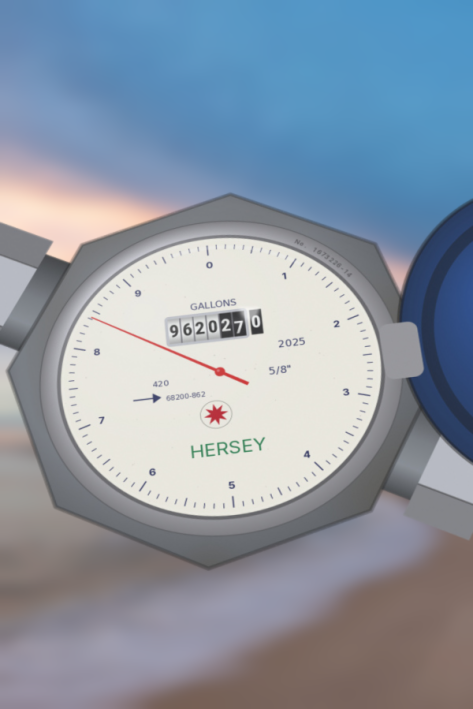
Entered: gal 9620268.4
